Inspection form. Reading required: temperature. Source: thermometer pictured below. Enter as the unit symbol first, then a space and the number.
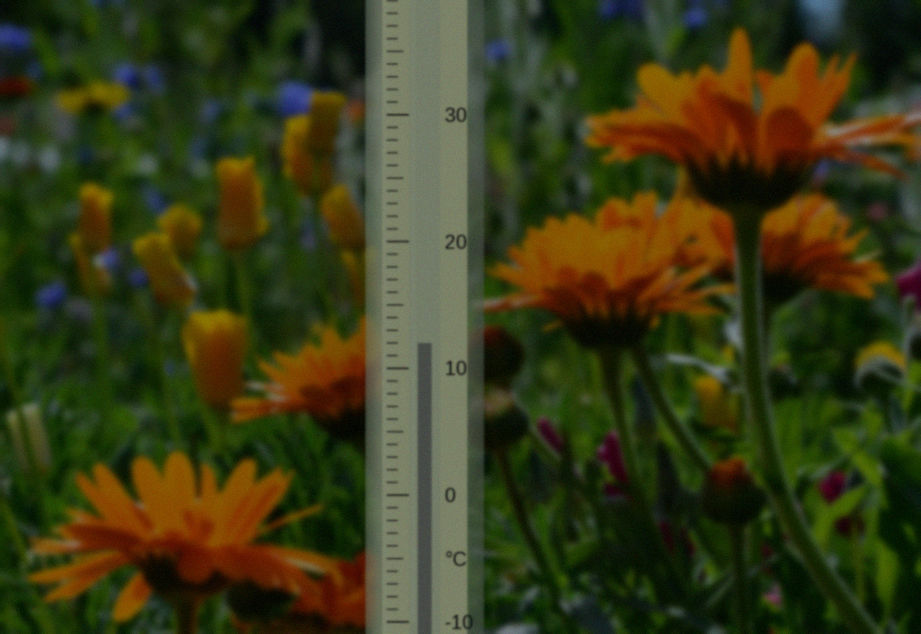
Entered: °C 12
